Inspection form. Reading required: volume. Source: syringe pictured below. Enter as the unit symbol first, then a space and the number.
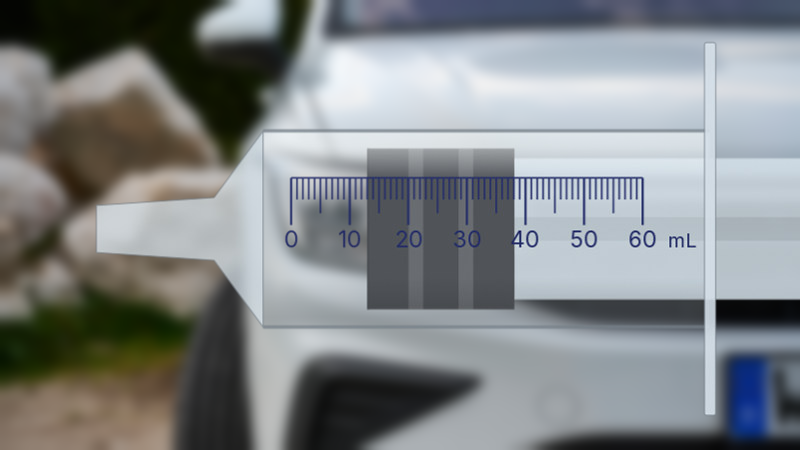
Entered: mL 13
